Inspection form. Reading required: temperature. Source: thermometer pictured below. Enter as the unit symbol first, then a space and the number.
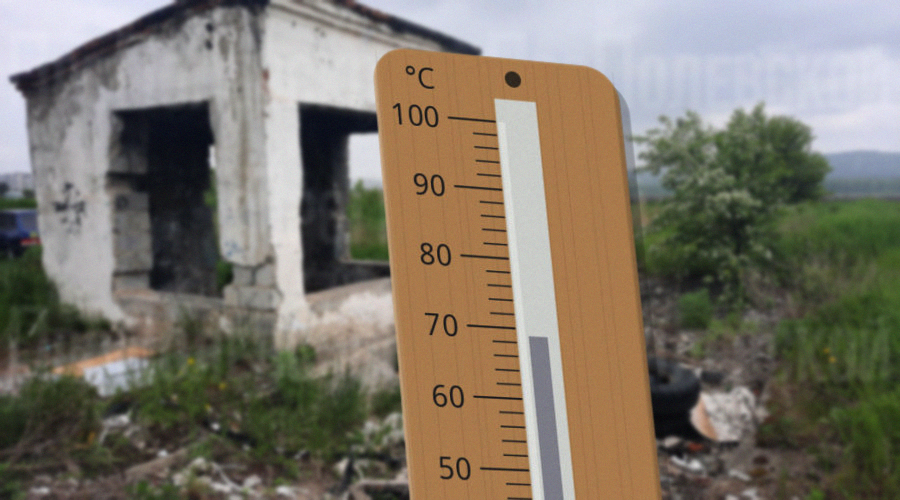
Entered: °C 69
